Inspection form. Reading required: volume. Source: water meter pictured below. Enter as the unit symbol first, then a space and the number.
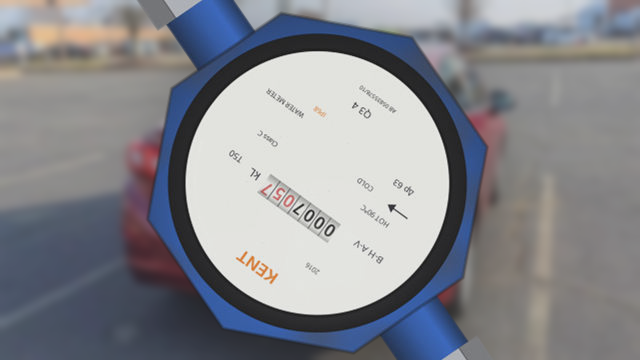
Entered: kL 7.057
